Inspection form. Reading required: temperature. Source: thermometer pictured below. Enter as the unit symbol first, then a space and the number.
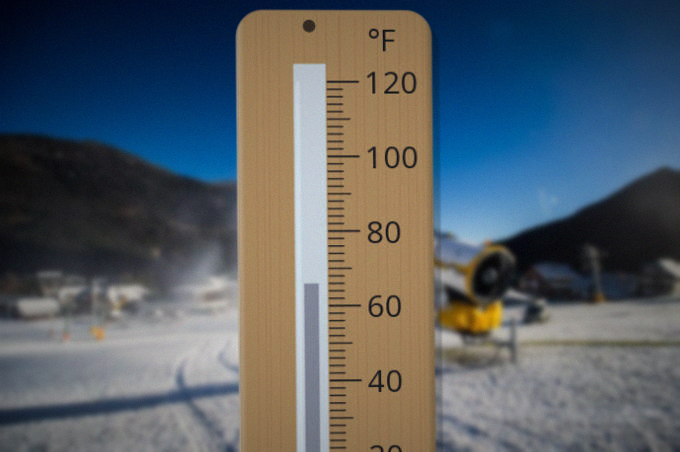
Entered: °F 66
